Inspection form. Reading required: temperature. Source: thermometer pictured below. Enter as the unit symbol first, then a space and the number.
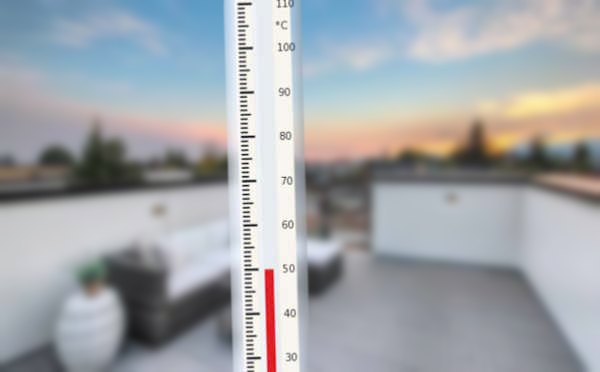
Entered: °C 50
